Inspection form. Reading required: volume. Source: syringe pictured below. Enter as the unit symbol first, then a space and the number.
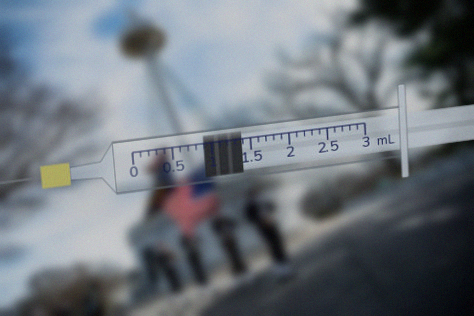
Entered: mL 0.9
